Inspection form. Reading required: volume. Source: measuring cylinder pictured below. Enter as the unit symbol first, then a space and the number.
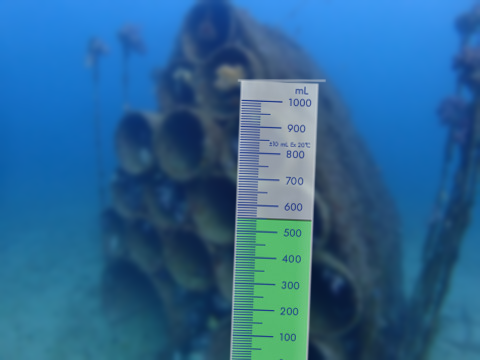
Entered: mL 550
